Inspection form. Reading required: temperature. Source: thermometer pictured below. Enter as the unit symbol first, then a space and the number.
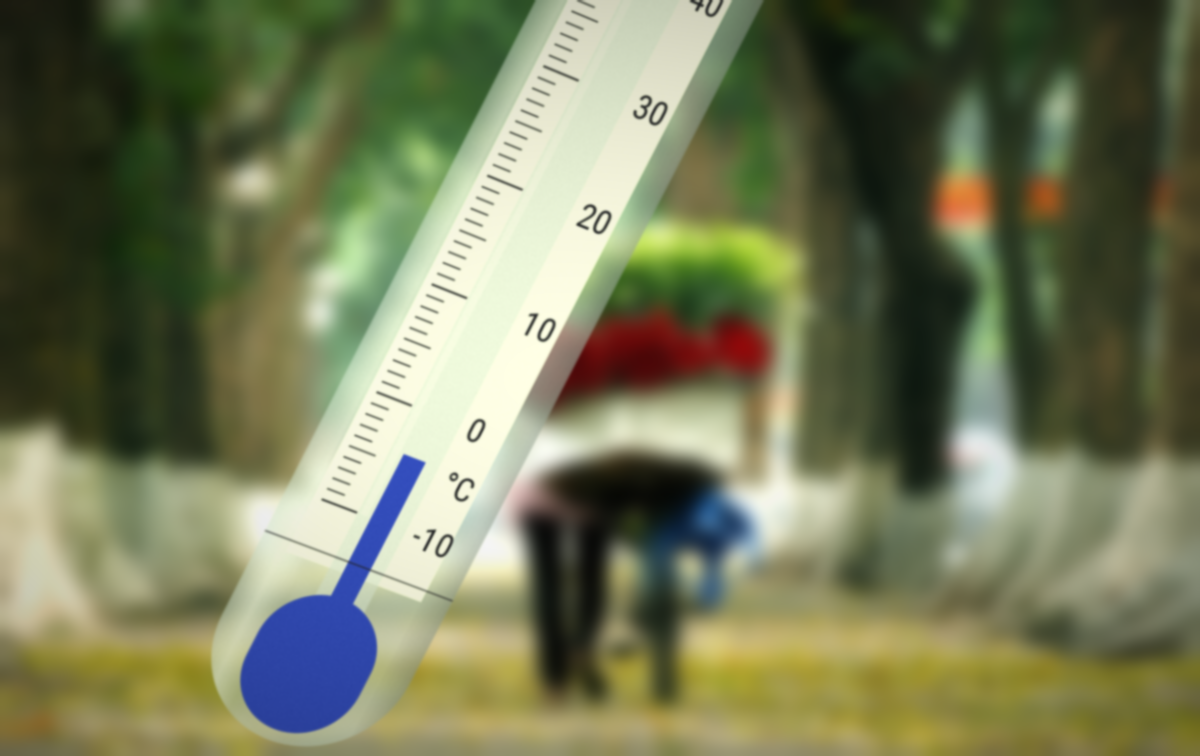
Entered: °C -4
